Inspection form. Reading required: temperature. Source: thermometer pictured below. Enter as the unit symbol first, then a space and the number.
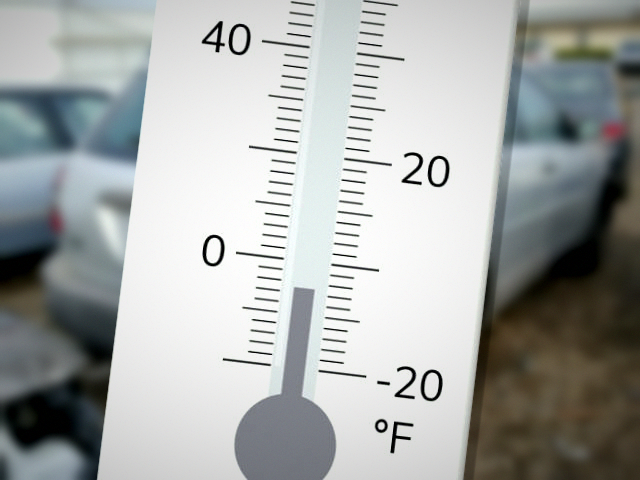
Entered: °F -5
